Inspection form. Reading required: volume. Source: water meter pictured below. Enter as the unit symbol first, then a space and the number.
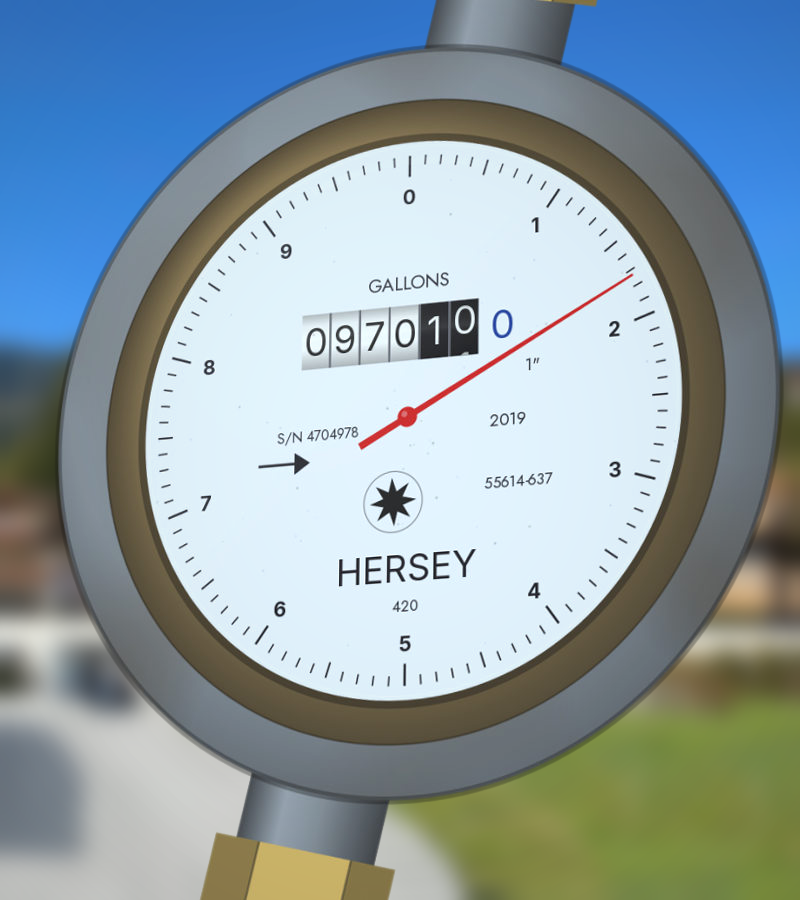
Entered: gal 970101.7
